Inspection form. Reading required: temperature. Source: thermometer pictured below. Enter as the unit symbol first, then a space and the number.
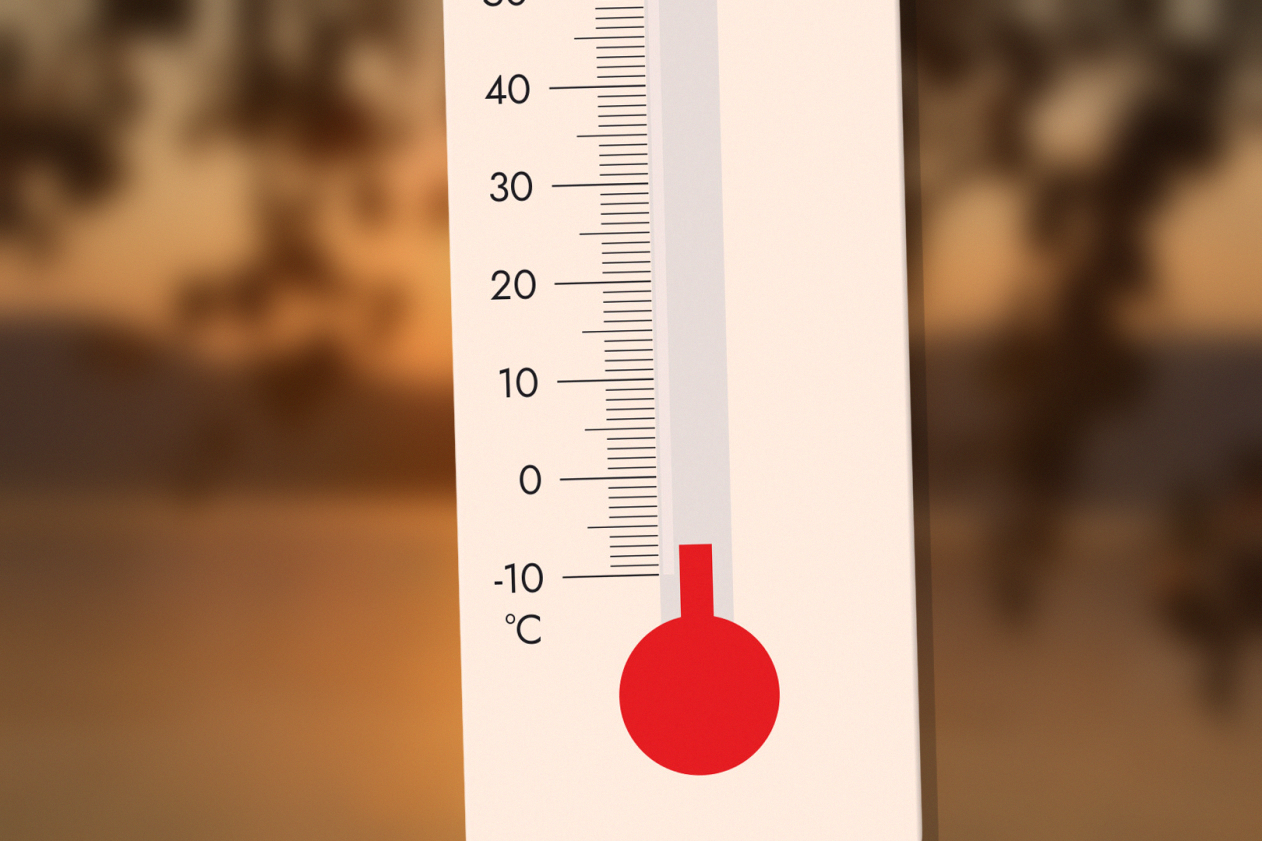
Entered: °C -7
